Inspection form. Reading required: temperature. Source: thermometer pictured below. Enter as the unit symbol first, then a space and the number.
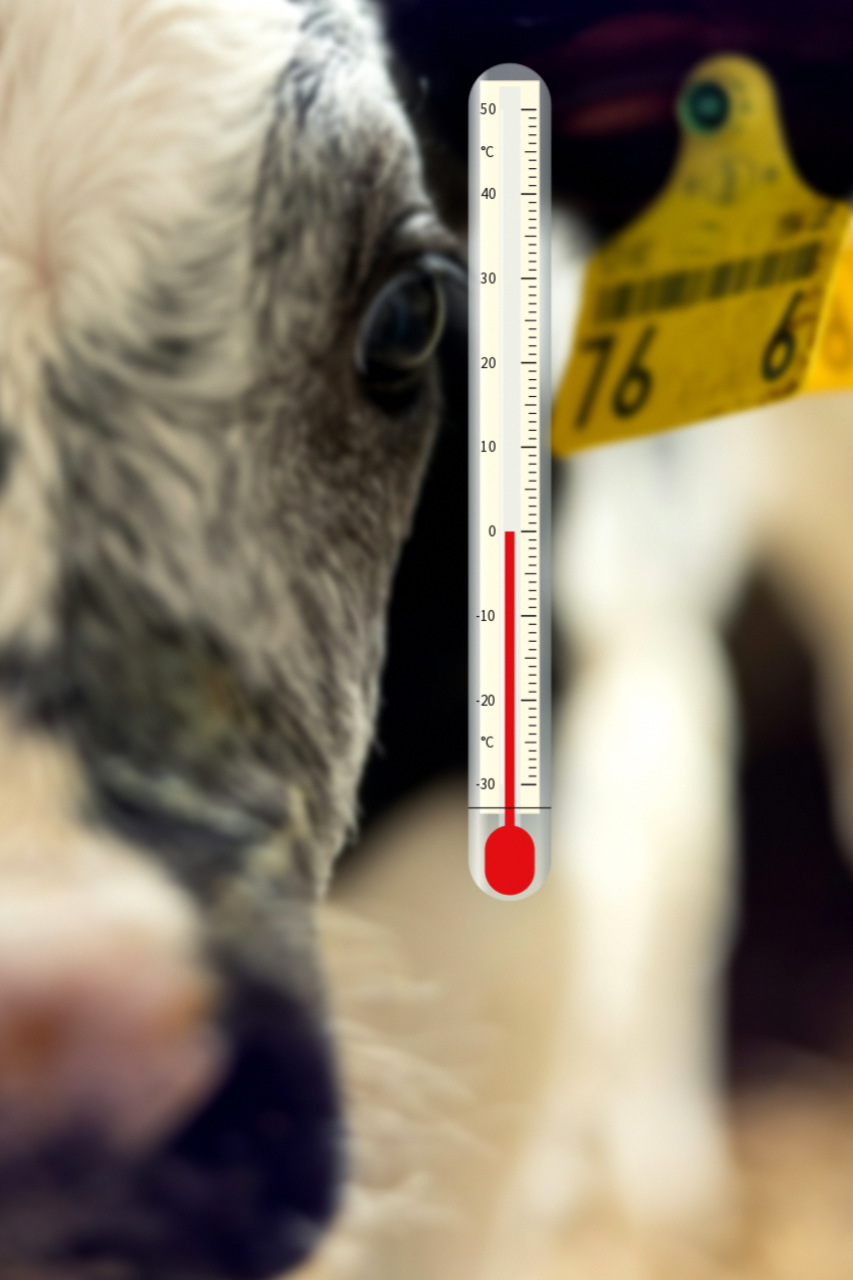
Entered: °C 0
